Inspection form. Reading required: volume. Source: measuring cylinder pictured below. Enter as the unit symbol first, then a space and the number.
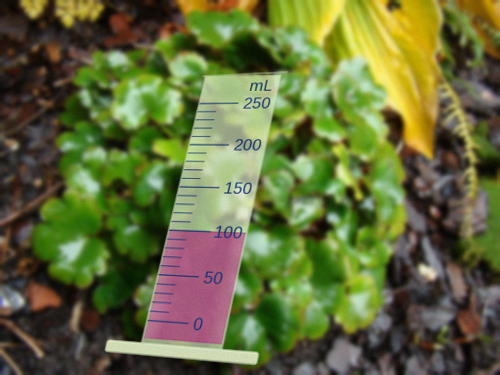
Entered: mL 100
